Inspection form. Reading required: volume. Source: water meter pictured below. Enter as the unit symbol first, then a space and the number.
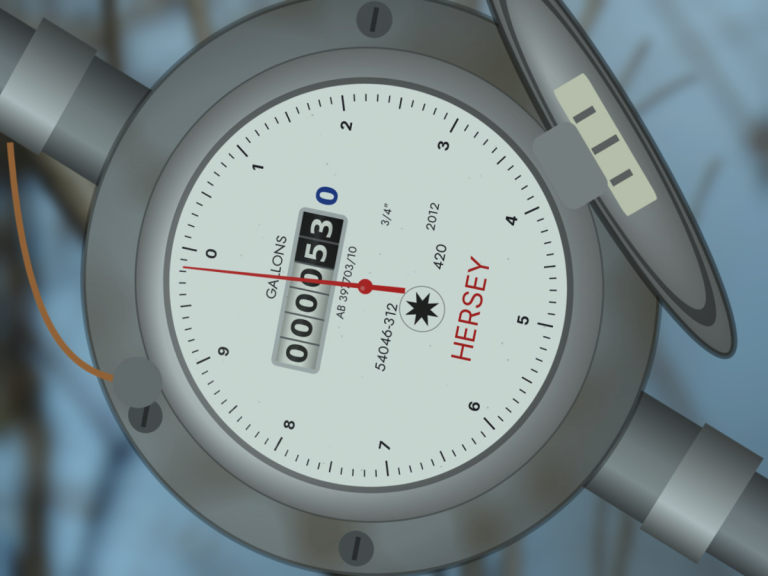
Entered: gal 529.8
